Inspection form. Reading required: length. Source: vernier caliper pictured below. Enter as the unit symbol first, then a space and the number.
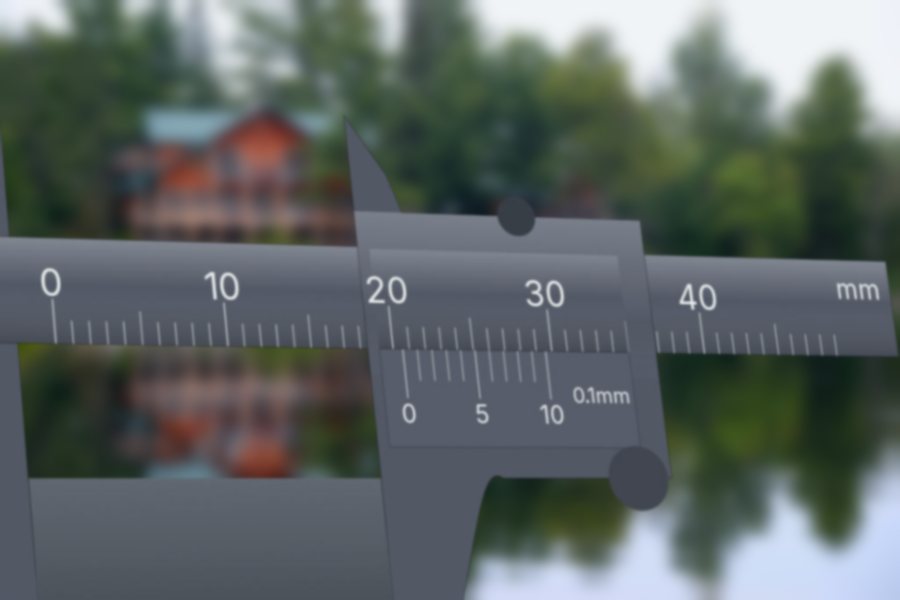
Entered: mm 20.6
